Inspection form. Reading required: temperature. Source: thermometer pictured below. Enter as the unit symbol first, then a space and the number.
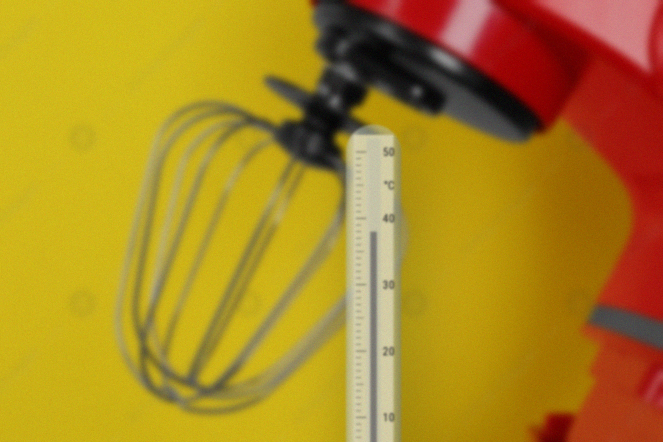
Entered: °C 38
